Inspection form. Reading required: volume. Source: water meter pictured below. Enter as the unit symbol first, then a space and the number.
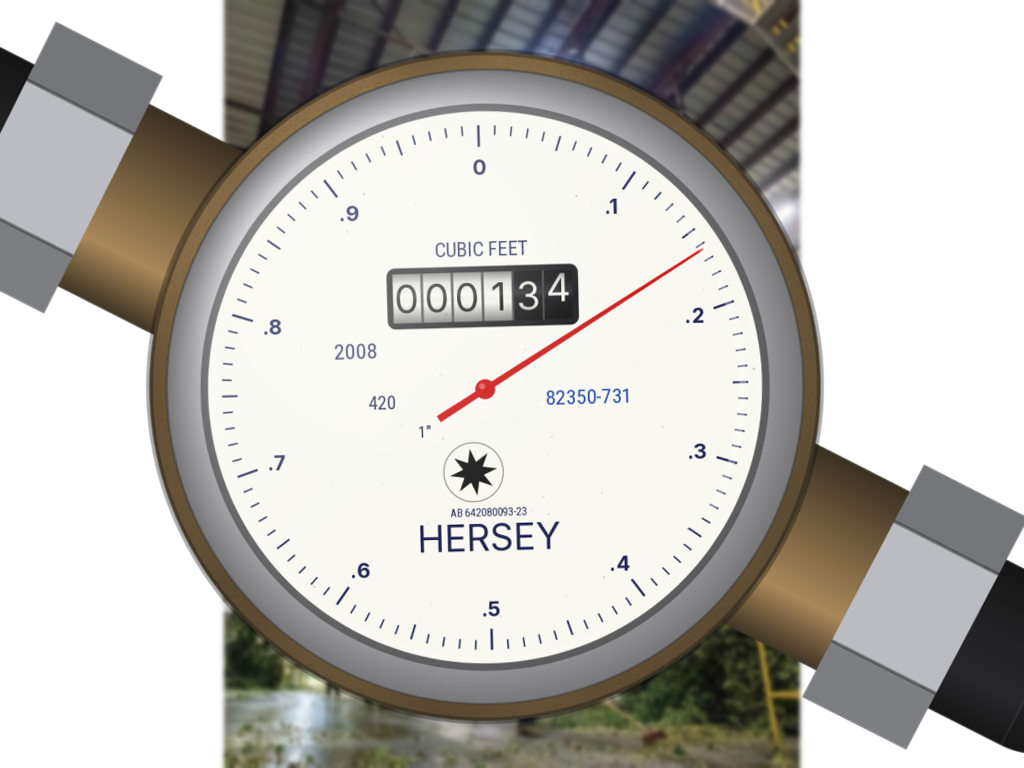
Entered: ft³ 134.16
